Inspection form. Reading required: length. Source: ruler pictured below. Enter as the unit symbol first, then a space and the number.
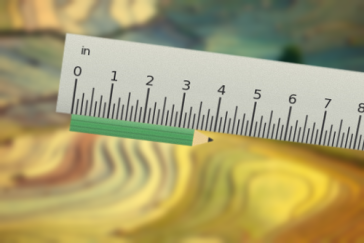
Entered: in 4
